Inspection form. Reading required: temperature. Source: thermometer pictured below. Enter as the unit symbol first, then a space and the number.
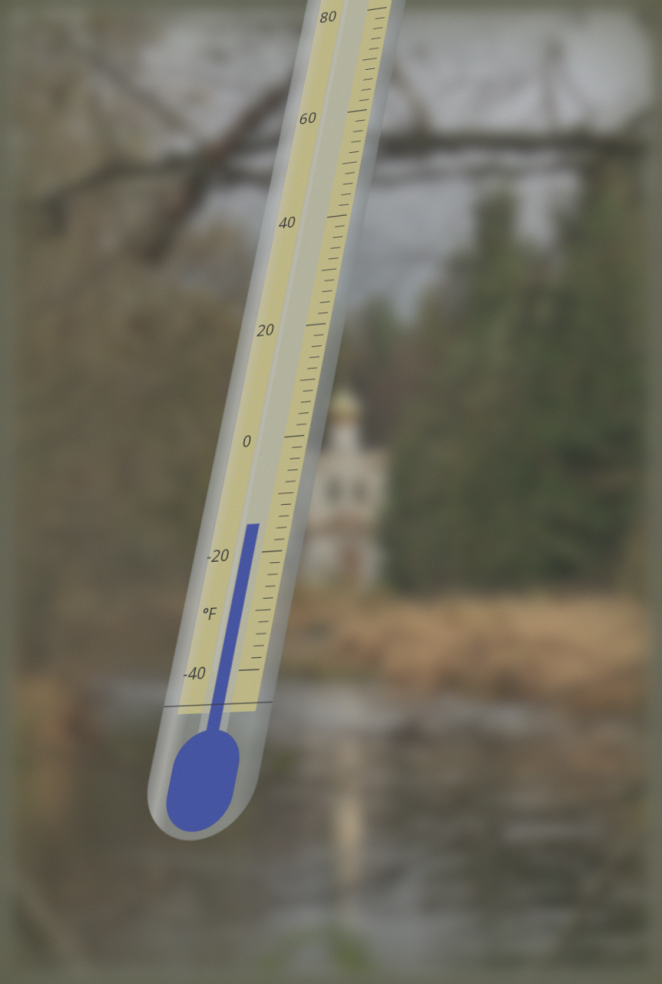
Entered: °F -15
